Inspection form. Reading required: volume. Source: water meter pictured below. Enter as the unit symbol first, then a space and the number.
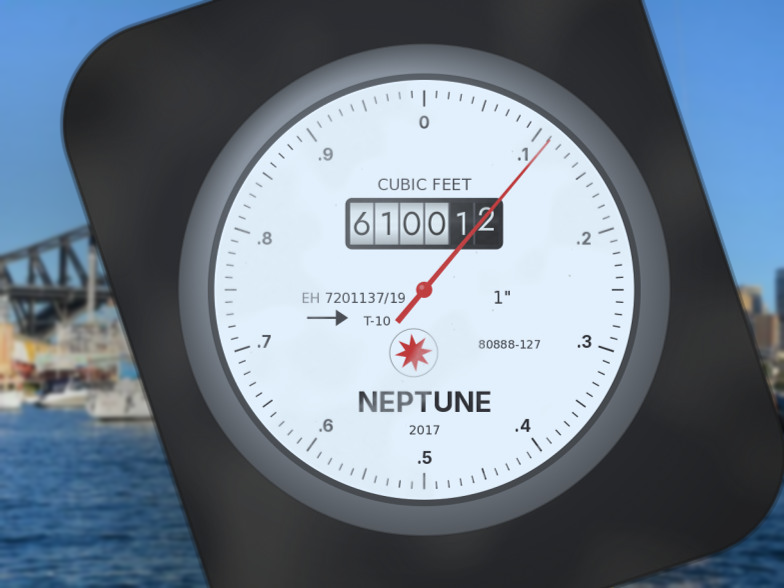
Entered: ft³ 610012.11
